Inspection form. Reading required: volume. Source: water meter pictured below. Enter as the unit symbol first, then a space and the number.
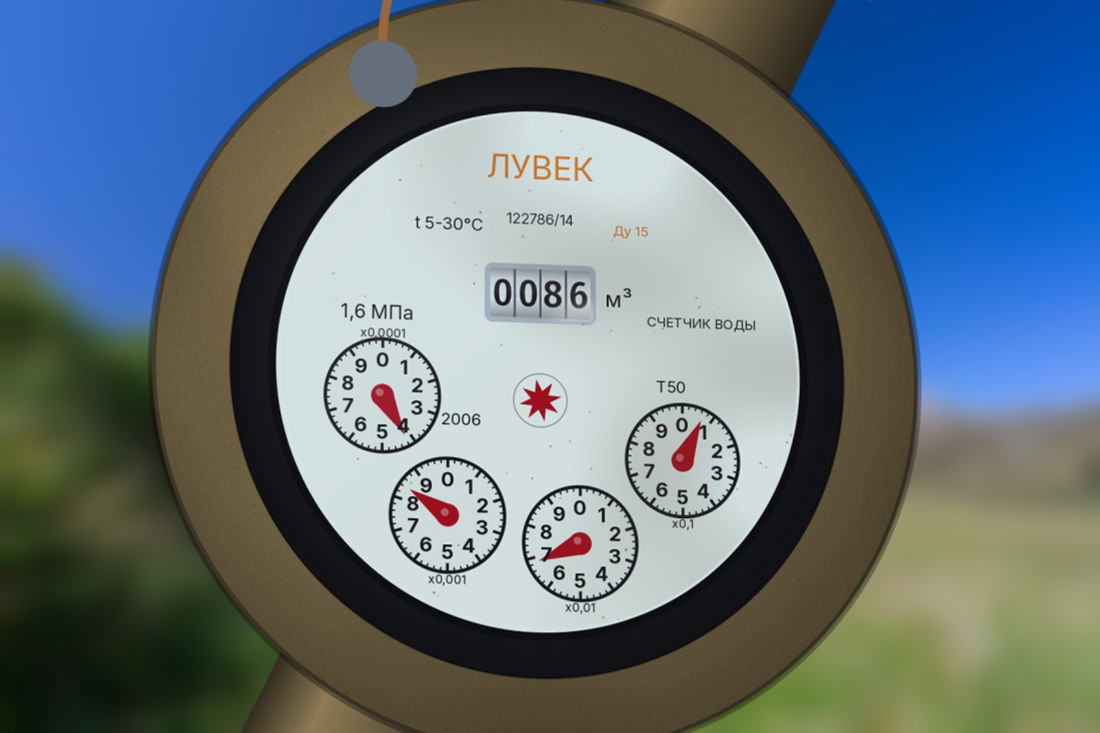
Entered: m³ 86.0684
